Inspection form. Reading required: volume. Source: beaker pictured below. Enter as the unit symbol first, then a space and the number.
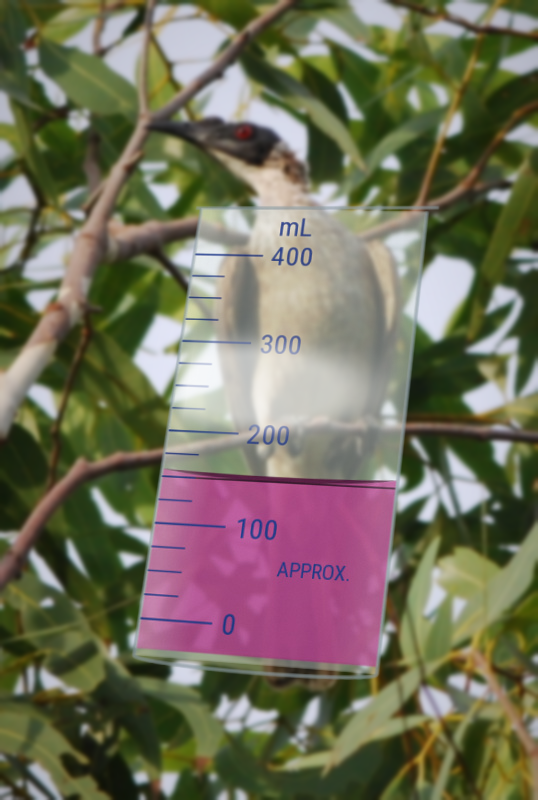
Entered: mL 150
